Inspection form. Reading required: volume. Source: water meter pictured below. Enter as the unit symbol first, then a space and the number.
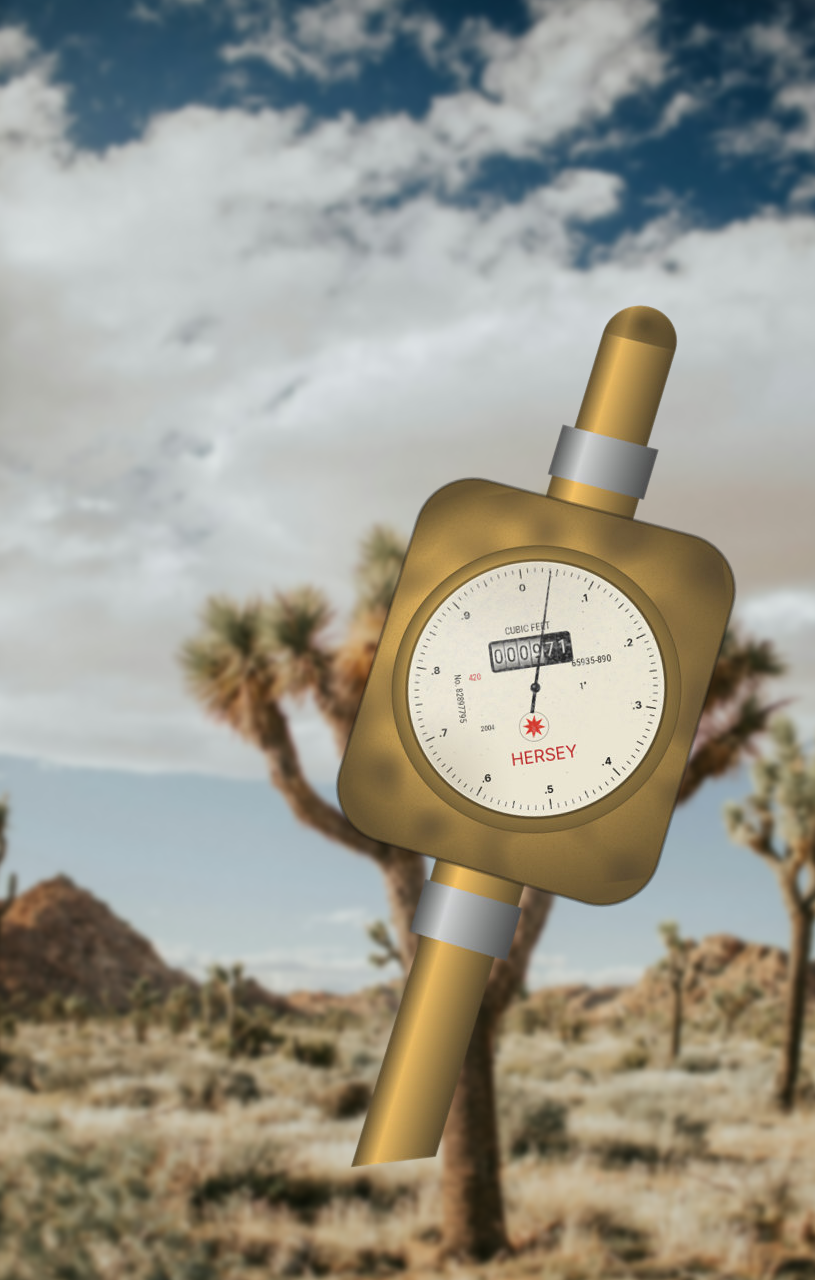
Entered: ft³ 971.04
